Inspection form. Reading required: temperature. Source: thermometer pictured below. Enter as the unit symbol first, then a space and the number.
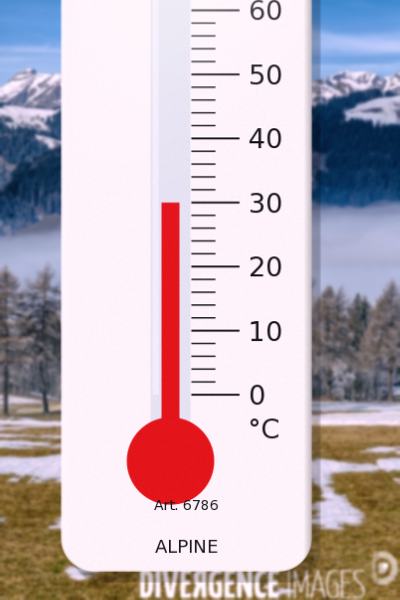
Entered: °C 30
